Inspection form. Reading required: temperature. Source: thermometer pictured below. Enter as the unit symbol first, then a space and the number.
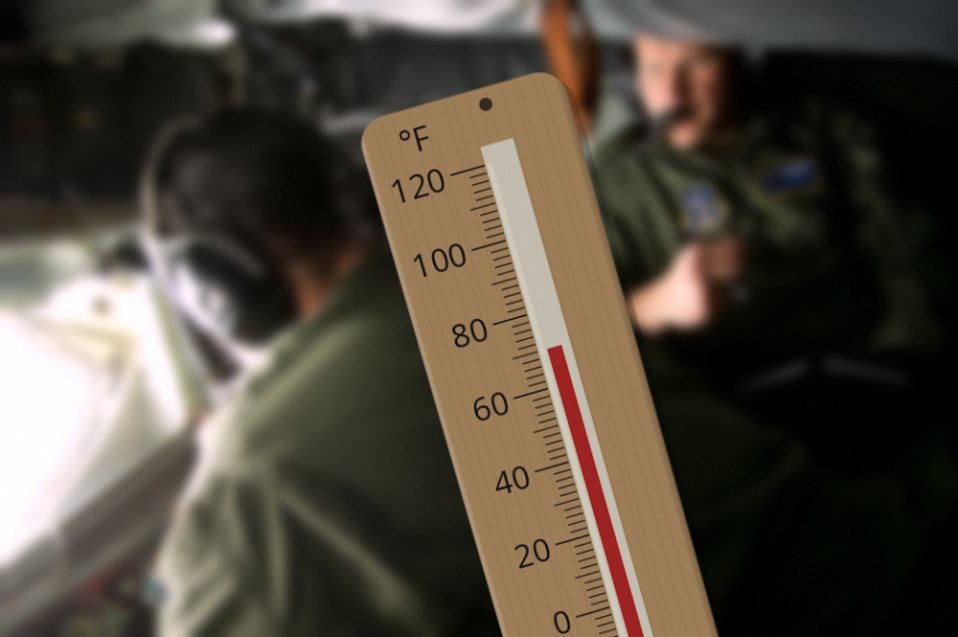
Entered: °F 70
